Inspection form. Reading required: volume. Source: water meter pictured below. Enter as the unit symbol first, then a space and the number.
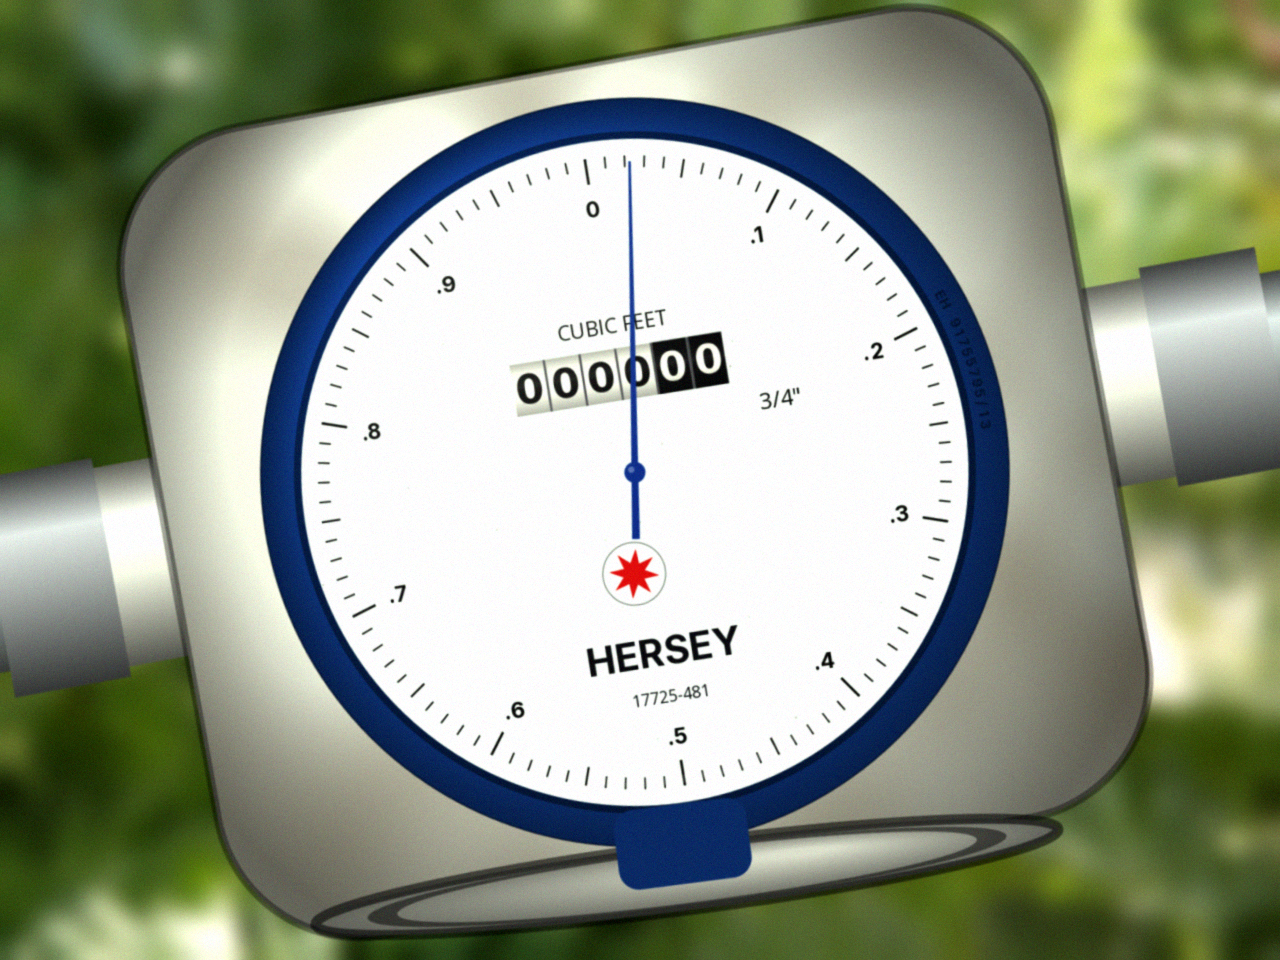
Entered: ft³ 0.02
